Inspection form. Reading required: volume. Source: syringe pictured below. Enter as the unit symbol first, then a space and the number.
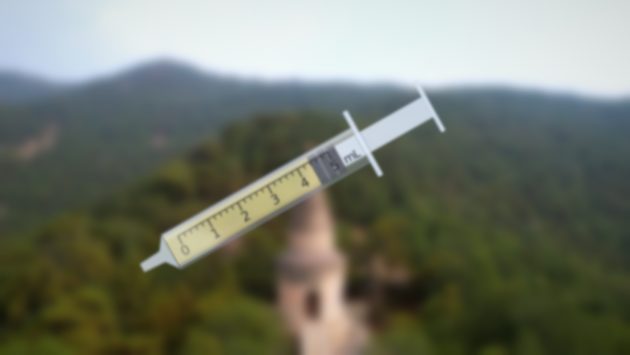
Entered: mL 4.4
